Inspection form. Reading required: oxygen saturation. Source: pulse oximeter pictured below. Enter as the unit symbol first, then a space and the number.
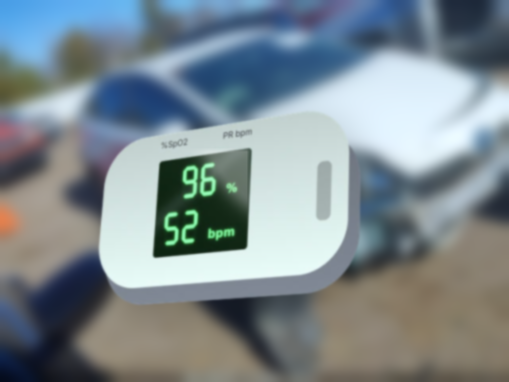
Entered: % 96
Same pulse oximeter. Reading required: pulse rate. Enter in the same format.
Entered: bpm 52
